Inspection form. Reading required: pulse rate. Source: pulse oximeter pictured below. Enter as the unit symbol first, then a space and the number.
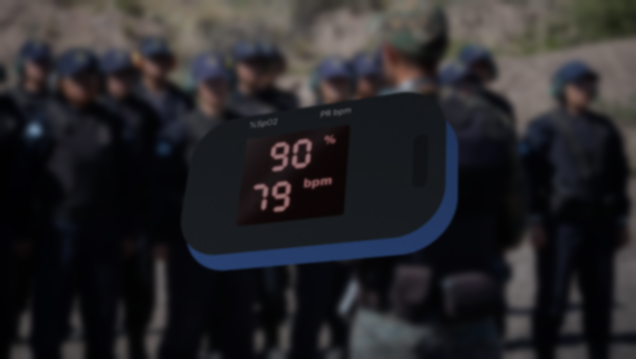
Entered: bpm 79
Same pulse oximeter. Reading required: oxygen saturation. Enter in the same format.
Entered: % 90
